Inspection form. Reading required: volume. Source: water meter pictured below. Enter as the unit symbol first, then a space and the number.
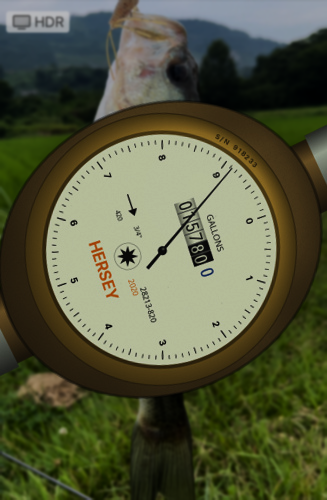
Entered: gal 157799.1
